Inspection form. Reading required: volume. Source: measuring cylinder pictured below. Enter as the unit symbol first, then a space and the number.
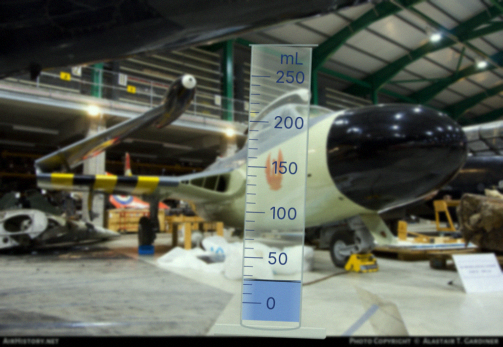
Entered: mL 25
